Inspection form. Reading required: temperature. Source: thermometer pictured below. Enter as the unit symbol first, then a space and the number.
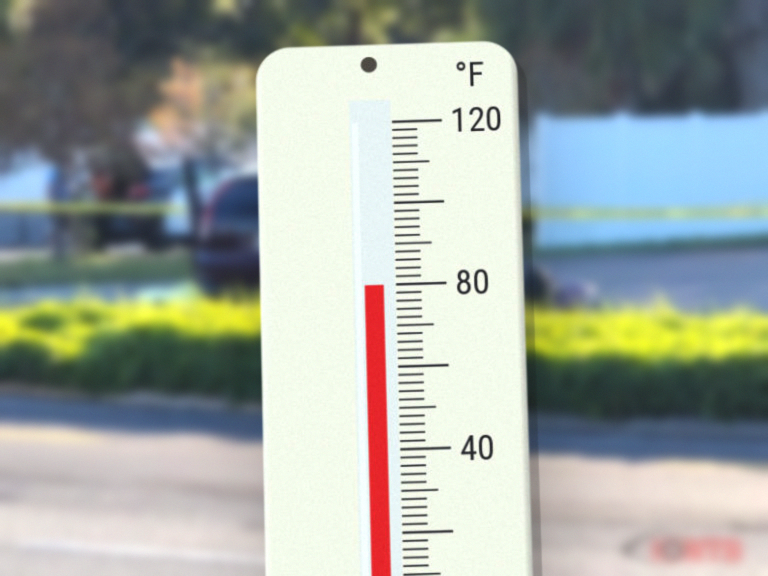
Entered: °F 80
